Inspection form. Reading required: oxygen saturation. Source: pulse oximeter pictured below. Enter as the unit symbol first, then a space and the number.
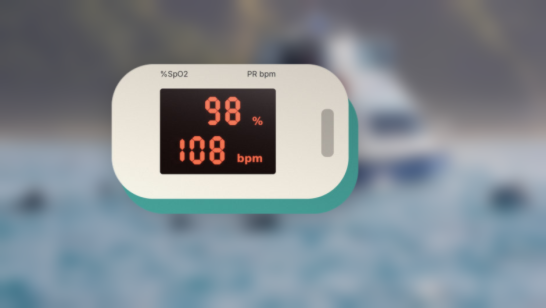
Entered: % 98
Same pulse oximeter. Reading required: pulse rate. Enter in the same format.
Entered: bpm 108
